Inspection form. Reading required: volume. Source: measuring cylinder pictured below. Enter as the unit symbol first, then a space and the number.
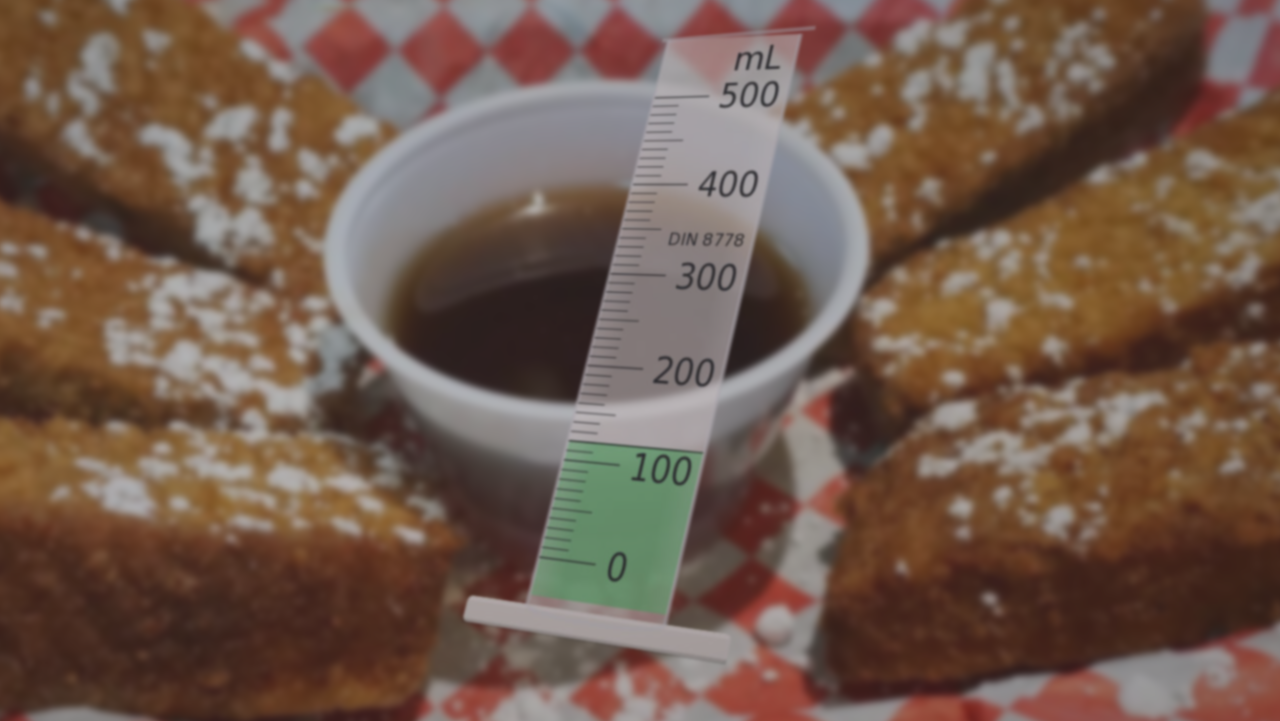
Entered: mL 120
